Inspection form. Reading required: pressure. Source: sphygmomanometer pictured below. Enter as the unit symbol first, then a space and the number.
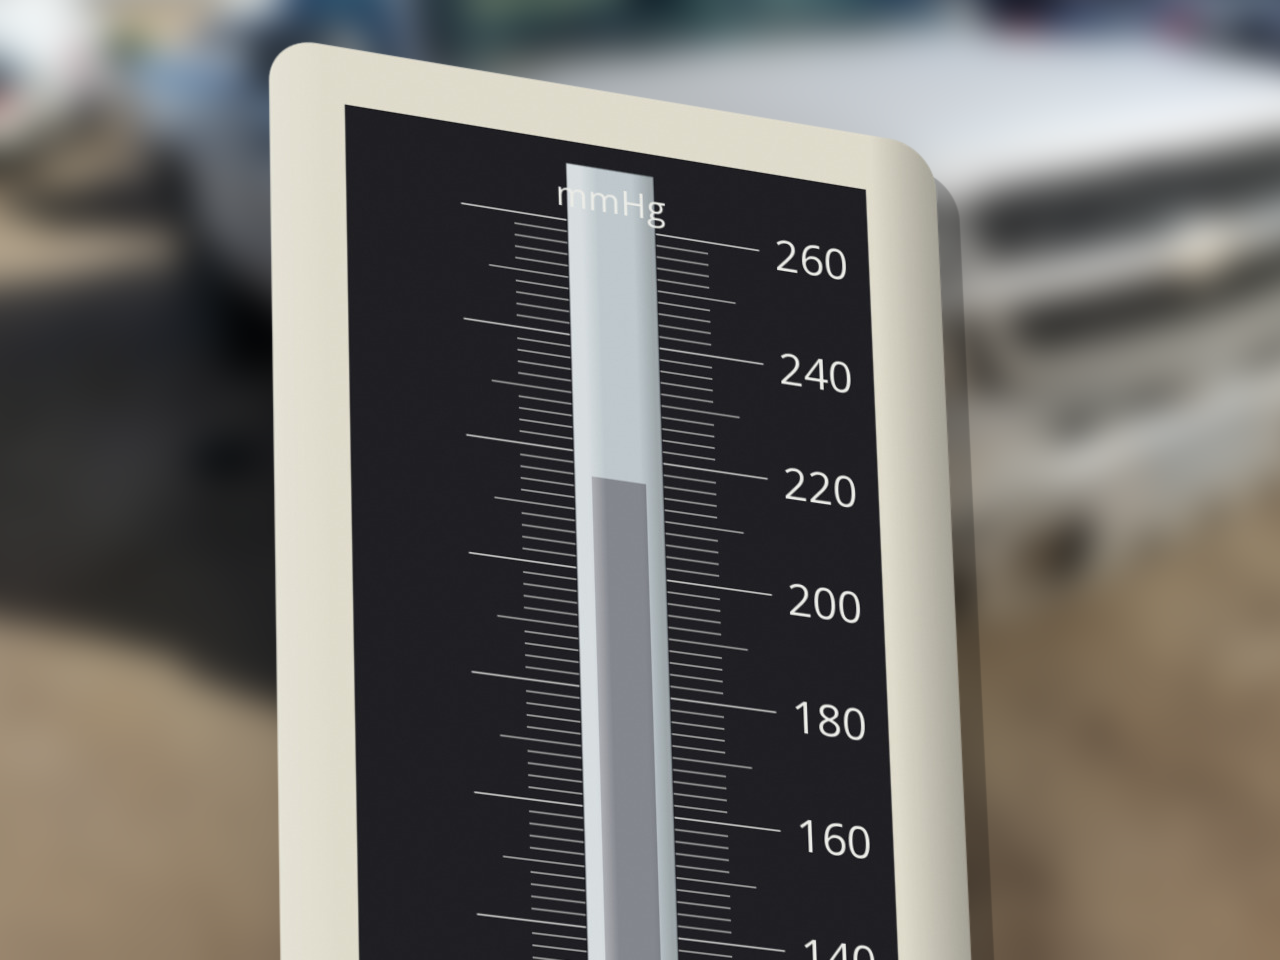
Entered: mmHg 216
